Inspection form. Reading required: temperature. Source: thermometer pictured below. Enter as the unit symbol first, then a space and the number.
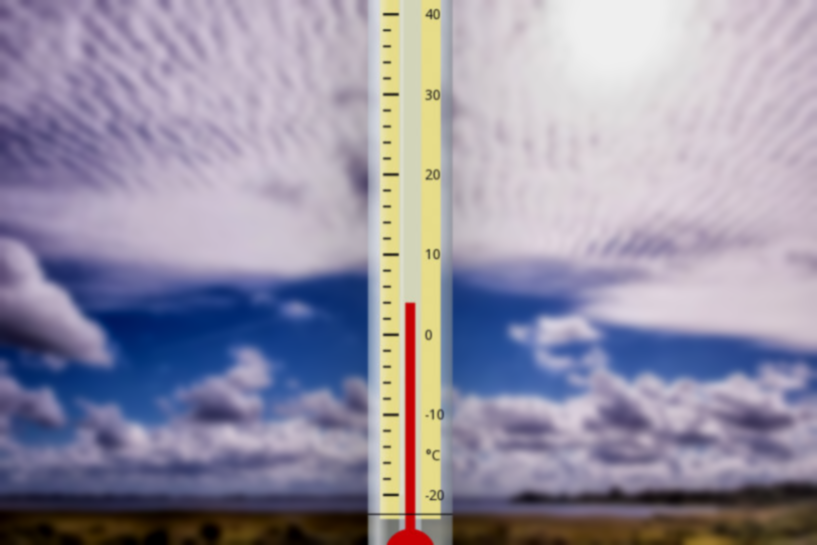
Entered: °C 4
